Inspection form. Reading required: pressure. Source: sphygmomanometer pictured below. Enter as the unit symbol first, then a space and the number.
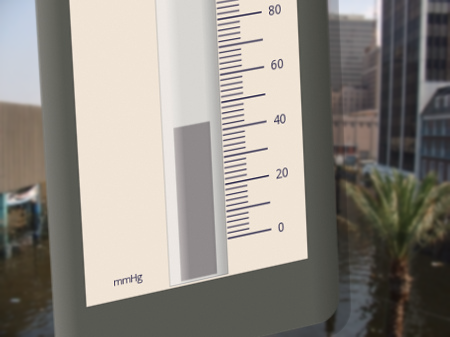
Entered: mmHg 44
